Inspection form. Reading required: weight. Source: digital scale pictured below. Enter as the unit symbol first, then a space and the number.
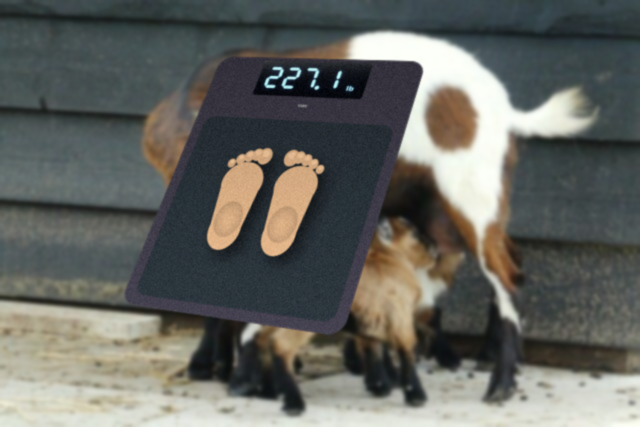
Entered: lb 227.1
